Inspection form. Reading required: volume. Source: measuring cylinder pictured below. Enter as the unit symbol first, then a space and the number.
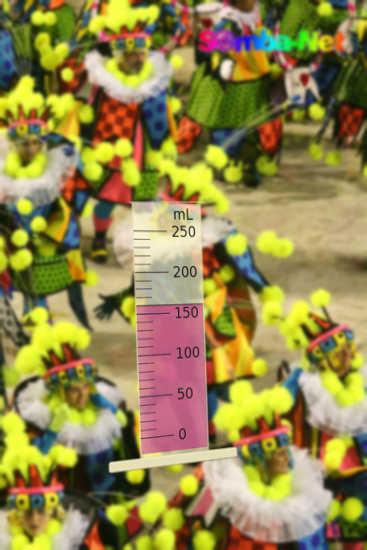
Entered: mL 160
